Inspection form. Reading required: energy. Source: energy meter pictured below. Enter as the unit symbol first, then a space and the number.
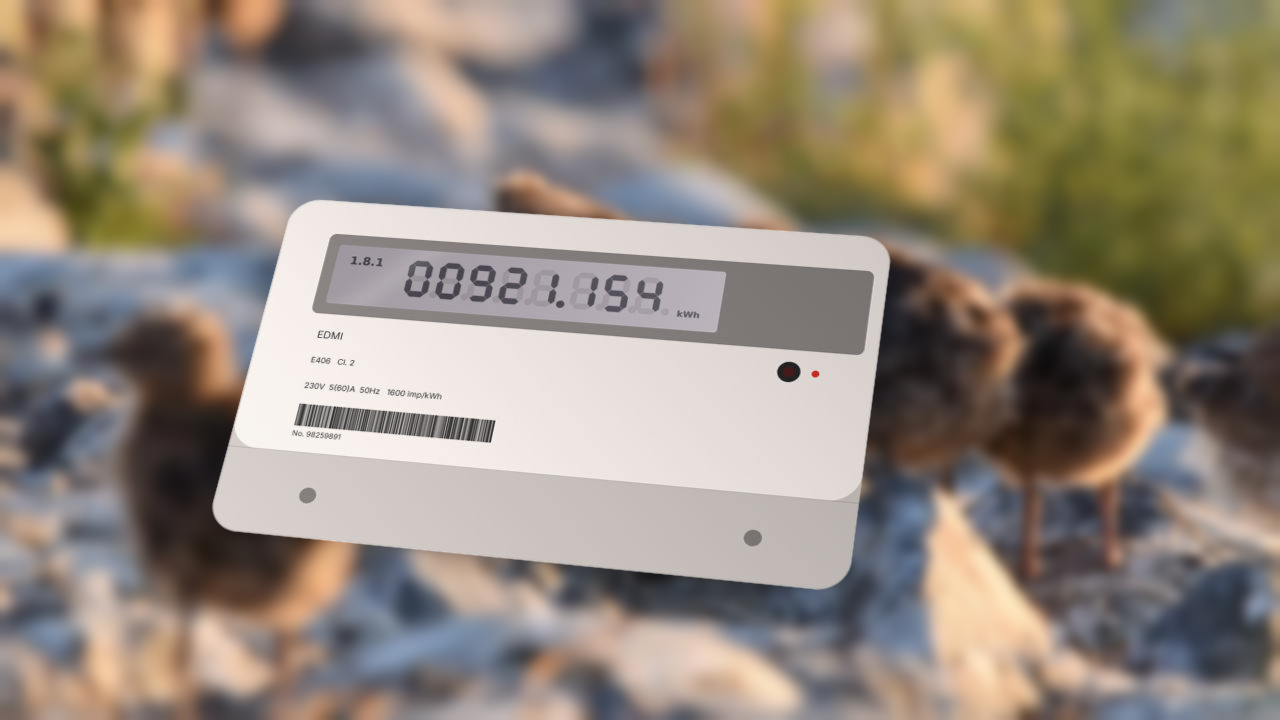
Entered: kWh 921.154
